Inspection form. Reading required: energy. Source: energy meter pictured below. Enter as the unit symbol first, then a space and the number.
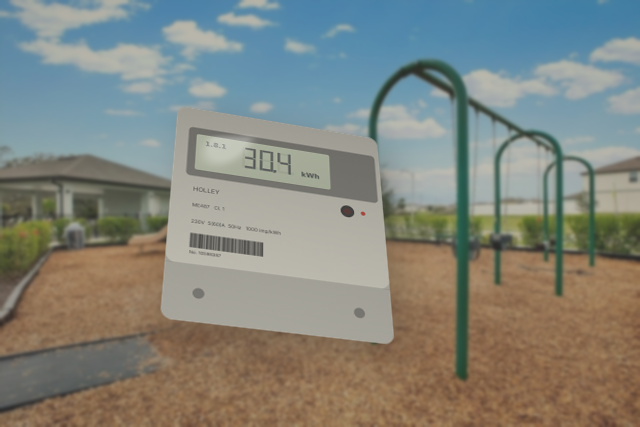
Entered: kWh 30.4
